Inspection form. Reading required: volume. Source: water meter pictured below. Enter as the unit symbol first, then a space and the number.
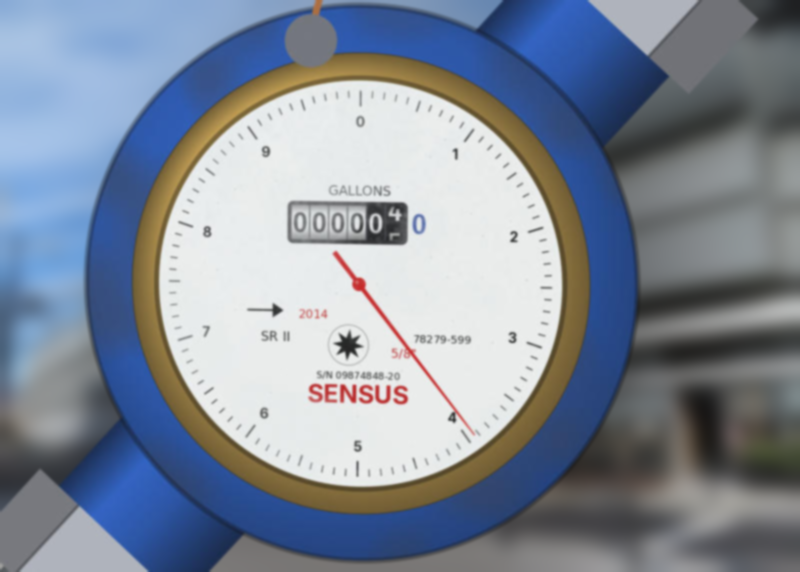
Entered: gal 43.9
